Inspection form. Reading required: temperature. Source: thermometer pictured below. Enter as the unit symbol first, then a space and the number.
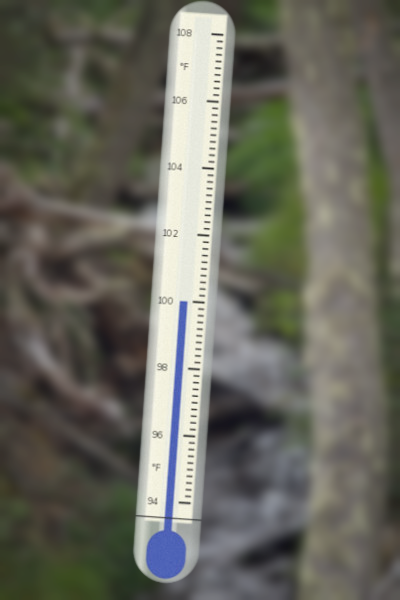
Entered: °F 100
